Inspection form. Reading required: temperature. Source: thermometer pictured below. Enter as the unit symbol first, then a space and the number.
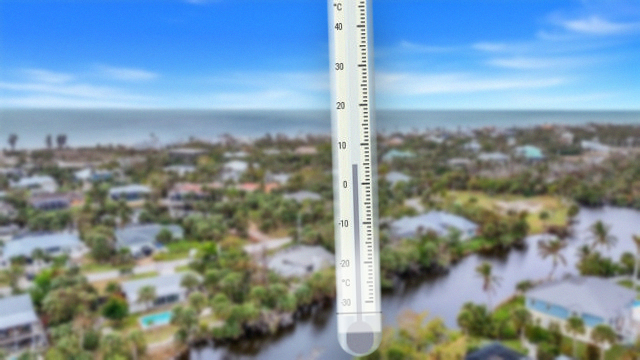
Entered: °C 5
